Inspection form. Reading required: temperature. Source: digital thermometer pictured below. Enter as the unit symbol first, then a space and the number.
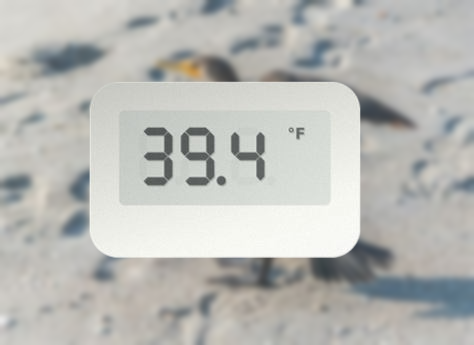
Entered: °F 39.4
